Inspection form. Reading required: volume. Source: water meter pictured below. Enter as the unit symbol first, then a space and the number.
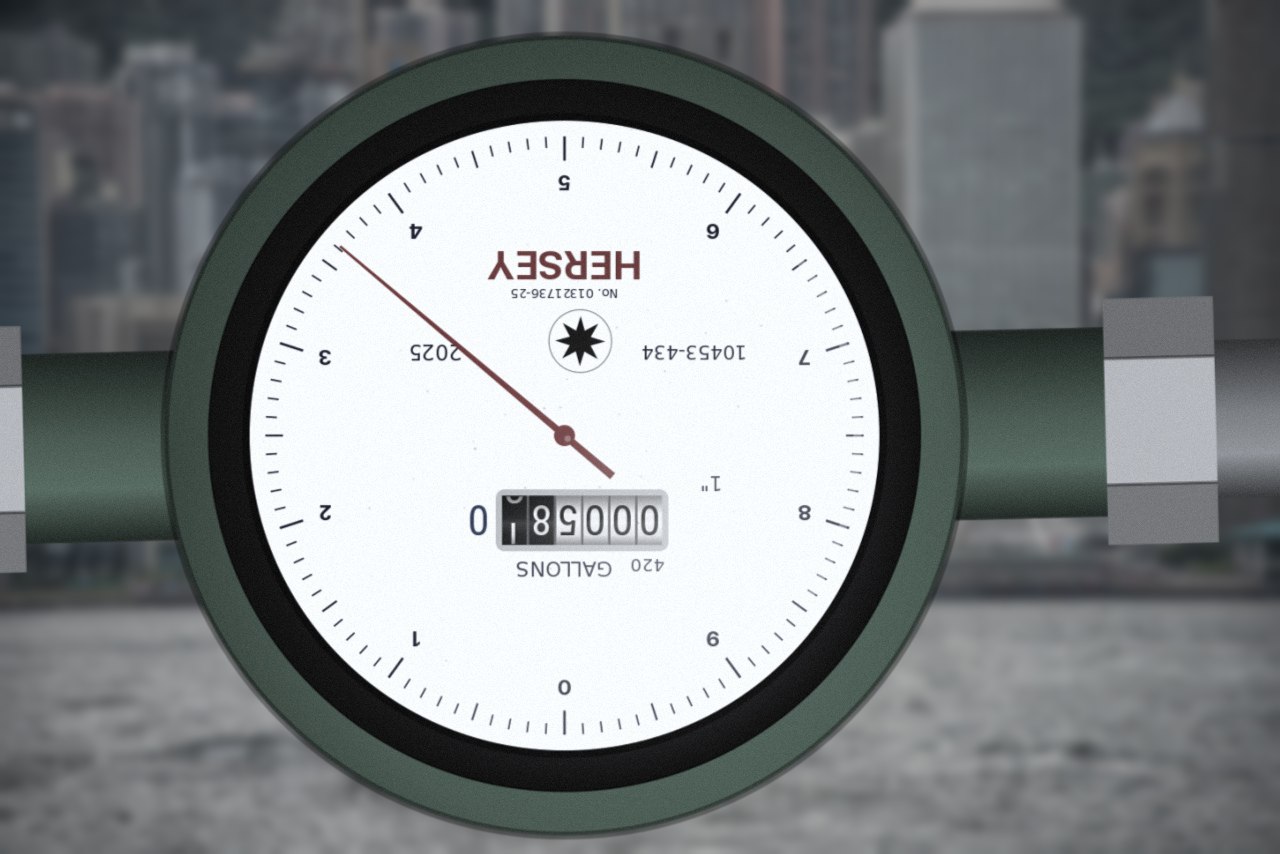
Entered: gal 5813.6
